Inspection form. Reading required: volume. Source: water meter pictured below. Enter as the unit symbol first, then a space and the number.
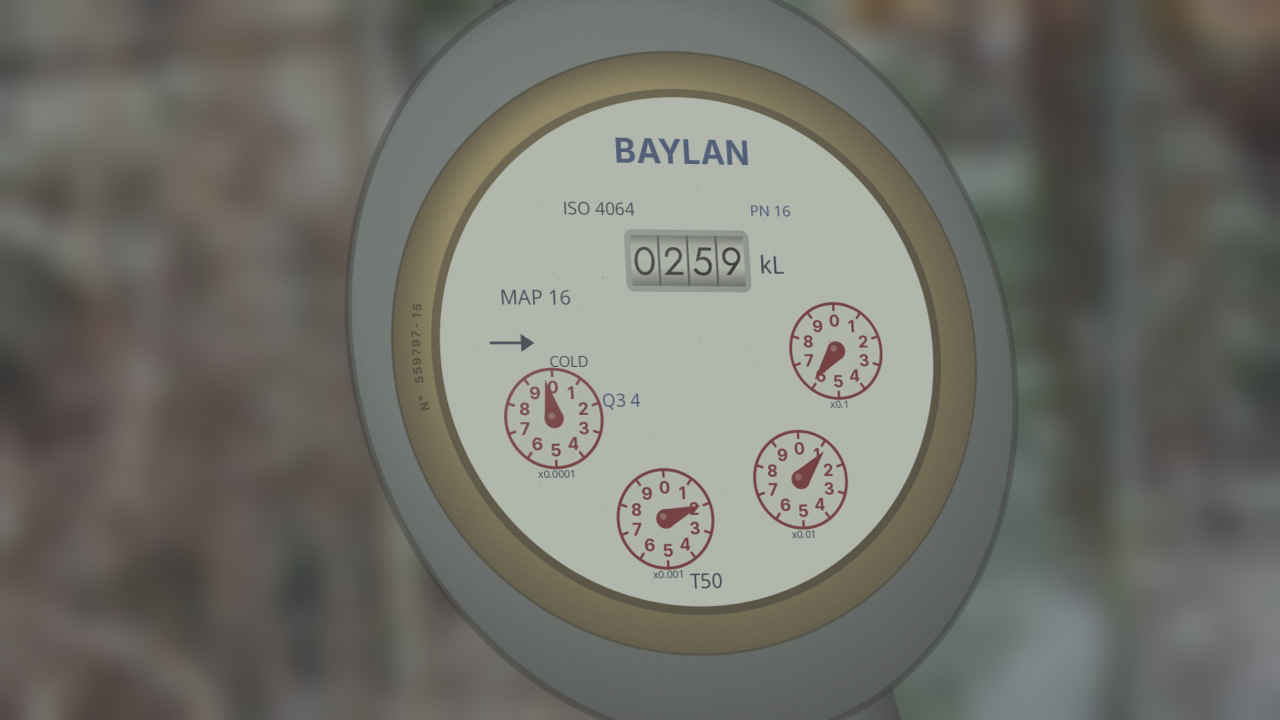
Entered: kL 259.6119
